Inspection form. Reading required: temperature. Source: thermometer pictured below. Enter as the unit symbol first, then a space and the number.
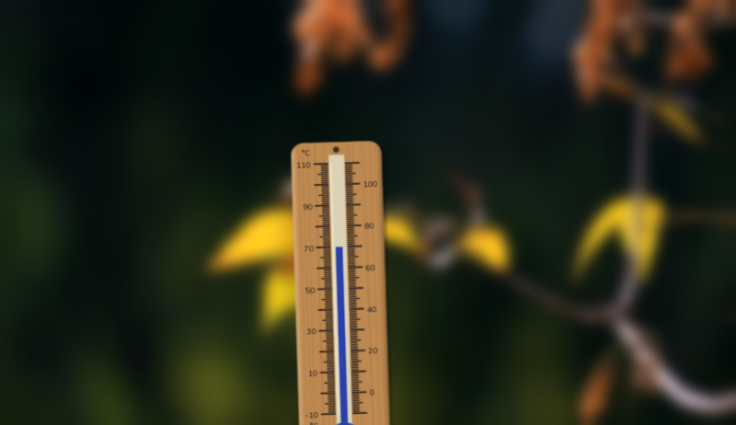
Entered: °C 70
